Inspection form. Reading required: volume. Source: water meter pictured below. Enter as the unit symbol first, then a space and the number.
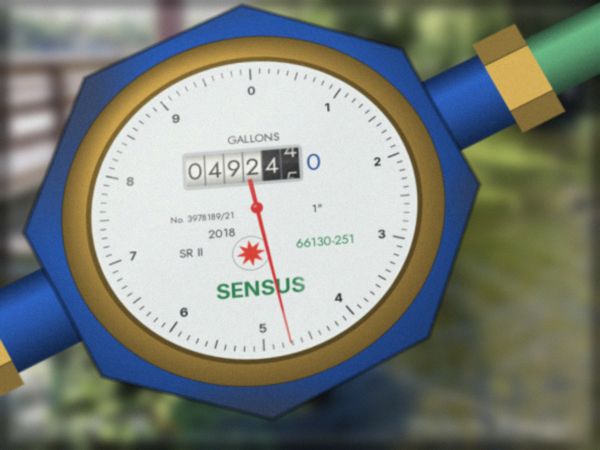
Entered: gal 492444.7
